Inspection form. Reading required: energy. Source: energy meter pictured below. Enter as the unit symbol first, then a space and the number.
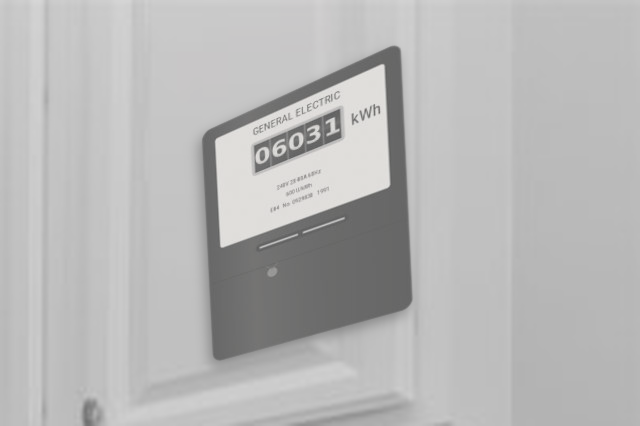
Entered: kWh 6031
